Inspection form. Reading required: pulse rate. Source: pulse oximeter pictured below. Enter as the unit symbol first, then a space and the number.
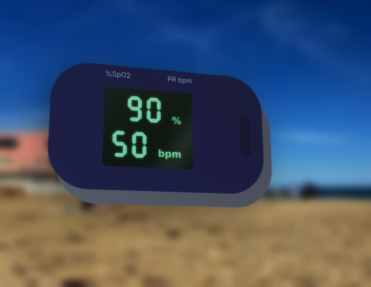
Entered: bpm 50
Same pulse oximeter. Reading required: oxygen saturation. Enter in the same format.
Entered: % 90
